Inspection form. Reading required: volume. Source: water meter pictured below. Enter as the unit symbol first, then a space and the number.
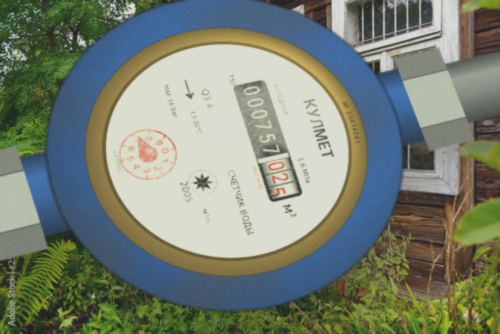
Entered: m³ 757.0247
